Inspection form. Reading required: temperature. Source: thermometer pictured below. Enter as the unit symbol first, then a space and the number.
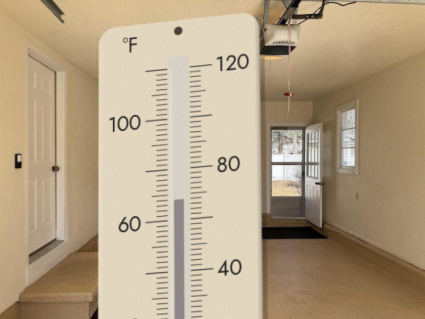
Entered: °F 68
